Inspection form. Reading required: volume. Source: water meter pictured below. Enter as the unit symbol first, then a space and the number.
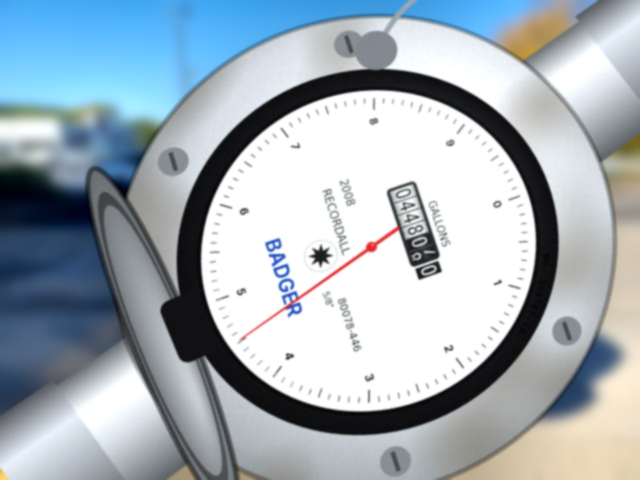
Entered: gal 448074.5
